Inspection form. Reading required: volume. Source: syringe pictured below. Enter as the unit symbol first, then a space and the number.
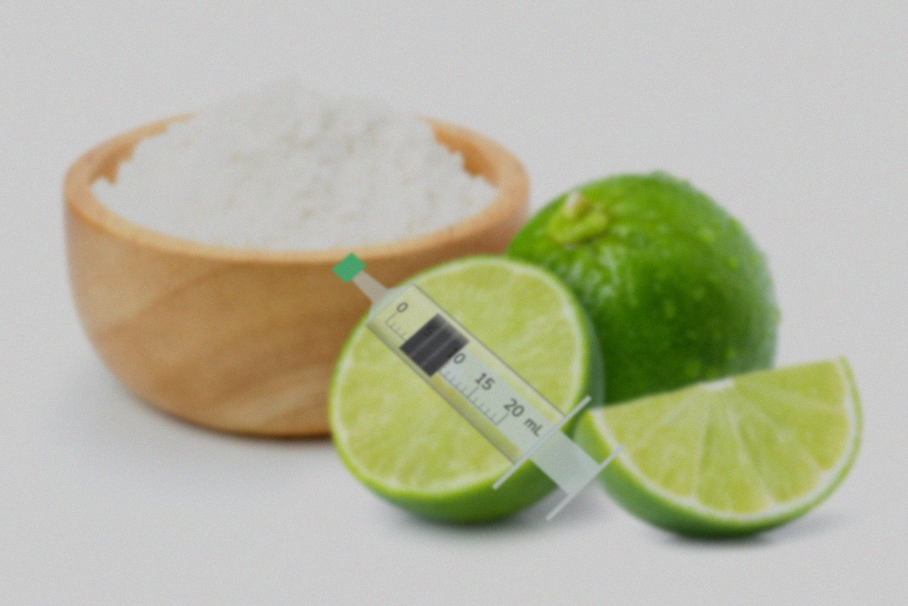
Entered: mL 4
